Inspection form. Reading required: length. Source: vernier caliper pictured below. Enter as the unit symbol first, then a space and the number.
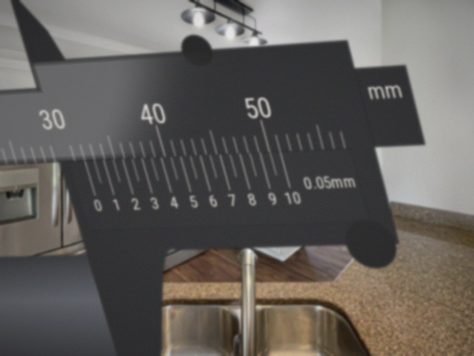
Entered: mm 32.0
